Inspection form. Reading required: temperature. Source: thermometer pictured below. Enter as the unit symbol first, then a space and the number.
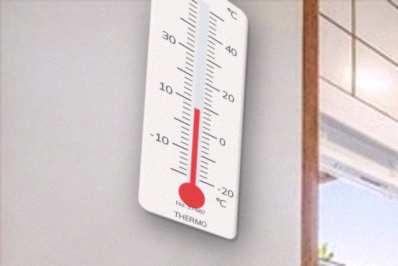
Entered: °C 8
